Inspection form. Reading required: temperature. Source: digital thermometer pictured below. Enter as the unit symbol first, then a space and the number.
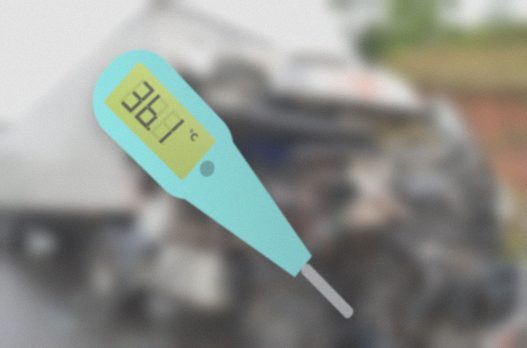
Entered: °C 36.1
